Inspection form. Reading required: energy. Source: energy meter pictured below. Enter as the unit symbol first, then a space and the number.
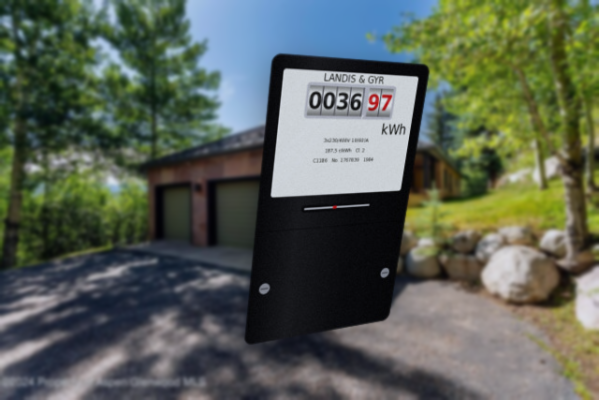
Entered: kWh 36.97
